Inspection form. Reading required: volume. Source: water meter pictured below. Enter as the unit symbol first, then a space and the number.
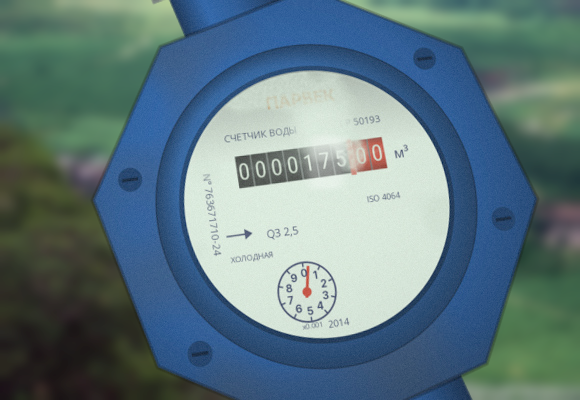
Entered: m³ 175.000
